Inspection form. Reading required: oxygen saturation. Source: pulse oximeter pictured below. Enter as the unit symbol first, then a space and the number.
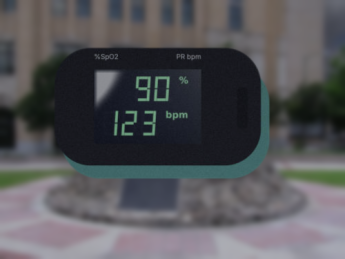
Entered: % 90
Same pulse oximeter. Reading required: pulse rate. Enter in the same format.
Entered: bpm 123
